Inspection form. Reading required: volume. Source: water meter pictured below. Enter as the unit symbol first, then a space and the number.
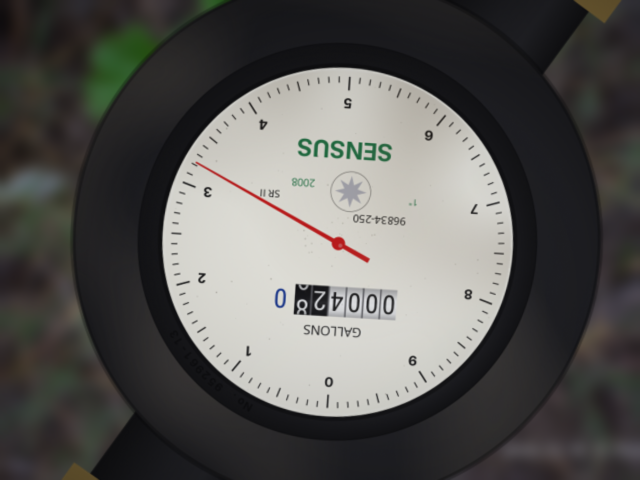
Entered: gal 4283.2
